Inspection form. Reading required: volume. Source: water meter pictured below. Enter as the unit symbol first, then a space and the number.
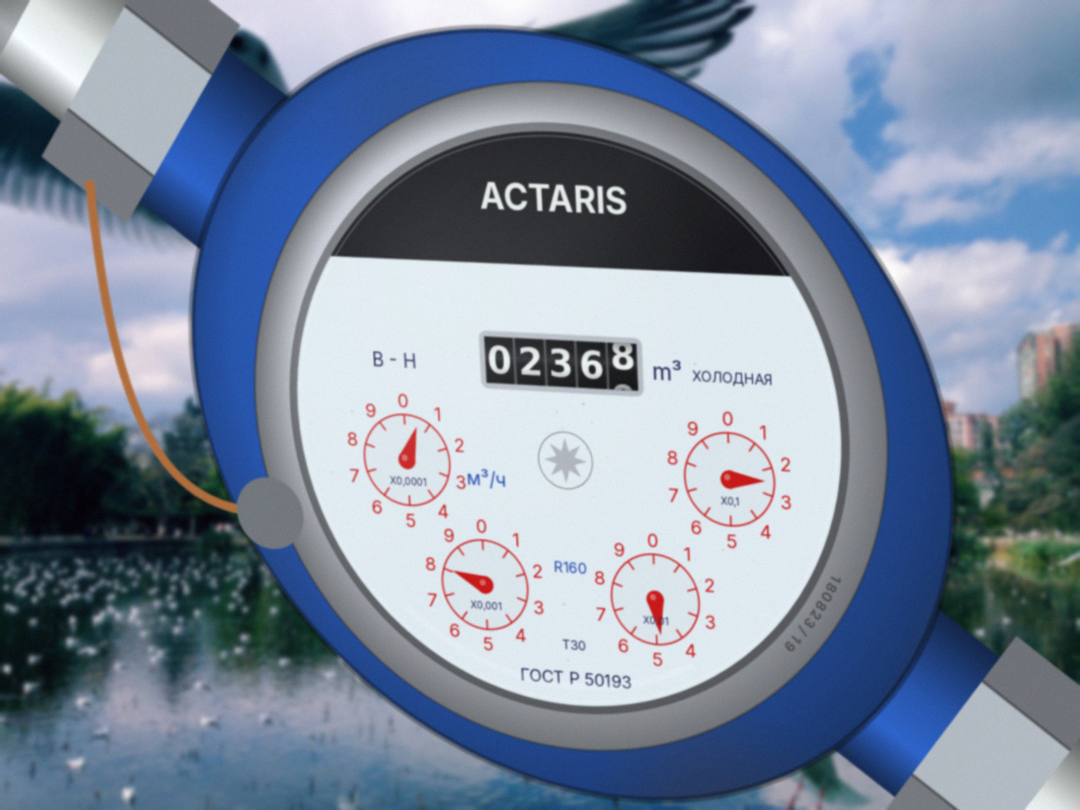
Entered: m³ 2368.2480
